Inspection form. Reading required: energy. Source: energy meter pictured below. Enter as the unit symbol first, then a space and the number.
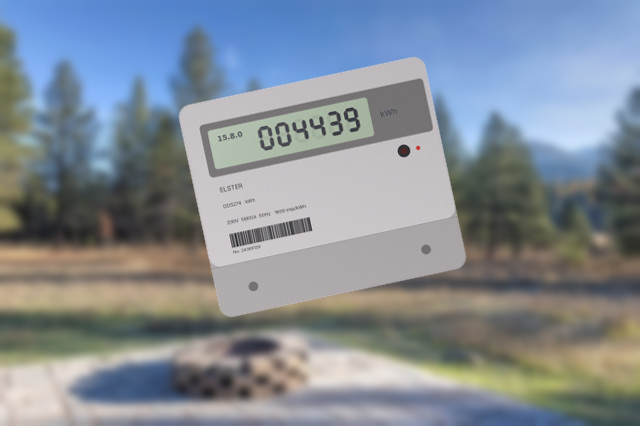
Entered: kWh 4439
